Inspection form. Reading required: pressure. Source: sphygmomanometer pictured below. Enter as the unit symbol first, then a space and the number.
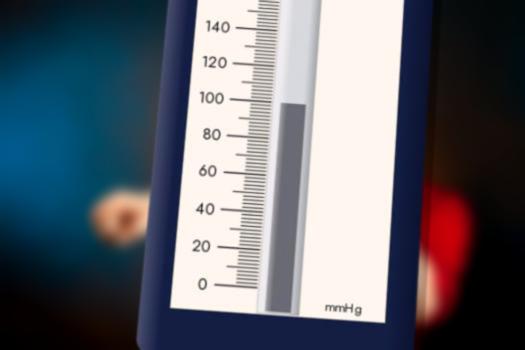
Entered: mmHg 100
